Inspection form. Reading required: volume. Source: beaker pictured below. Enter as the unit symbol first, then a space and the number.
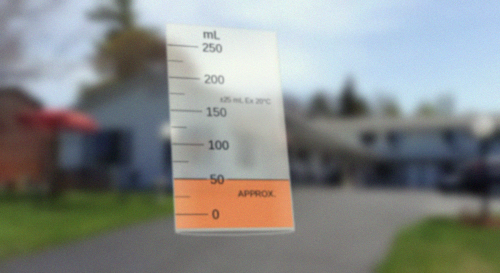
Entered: mL 50
